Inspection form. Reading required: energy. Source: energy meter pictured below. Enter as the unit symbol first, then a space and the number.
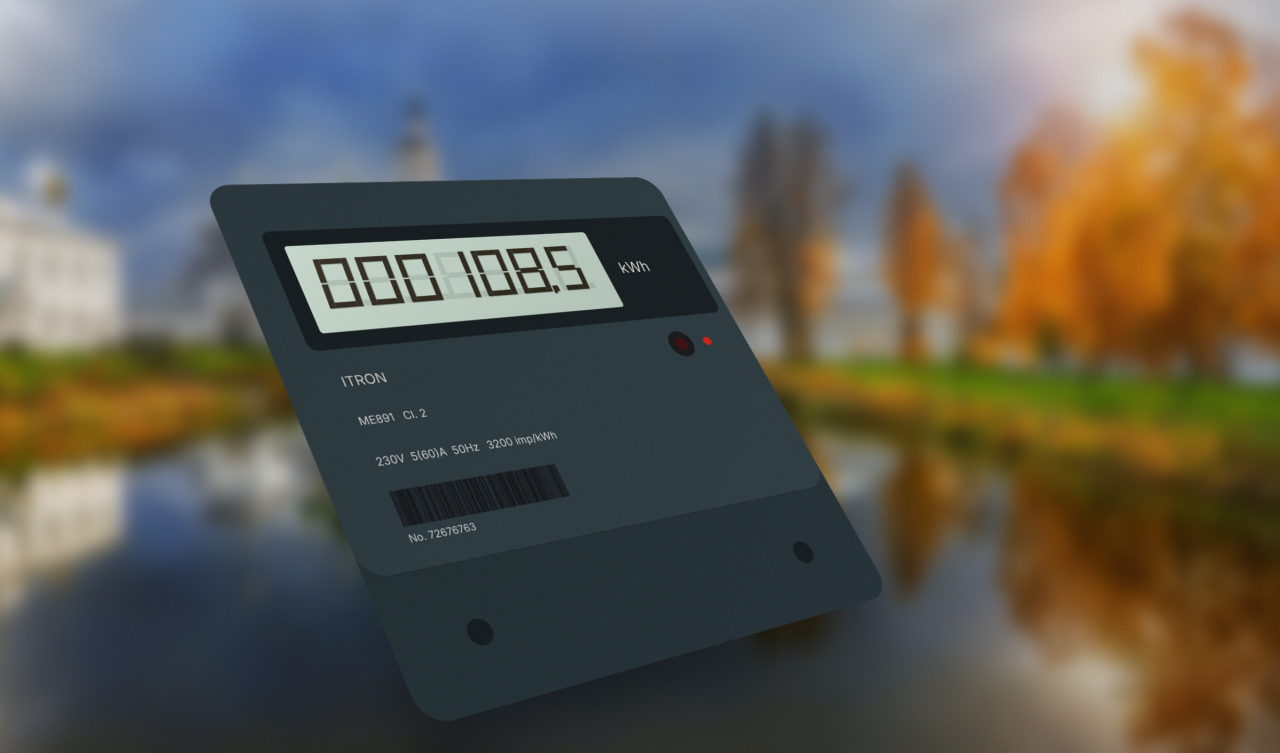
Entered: kWh 108.5
